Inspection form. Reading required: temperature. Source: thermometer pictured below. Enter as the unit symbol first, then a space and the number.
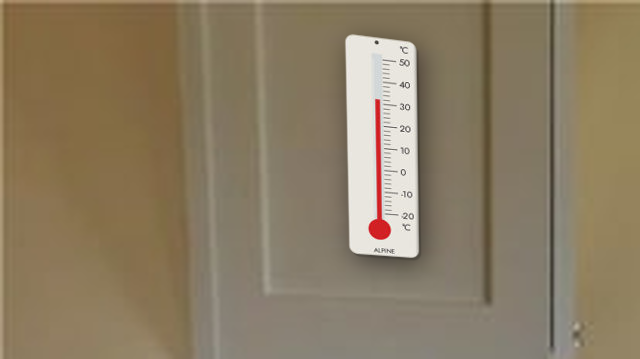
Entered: °C 32
